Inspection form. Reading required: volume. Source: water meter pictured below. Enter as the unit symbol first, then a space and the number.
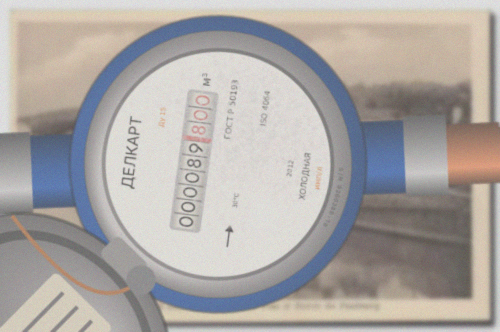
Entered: m³ 89.800
